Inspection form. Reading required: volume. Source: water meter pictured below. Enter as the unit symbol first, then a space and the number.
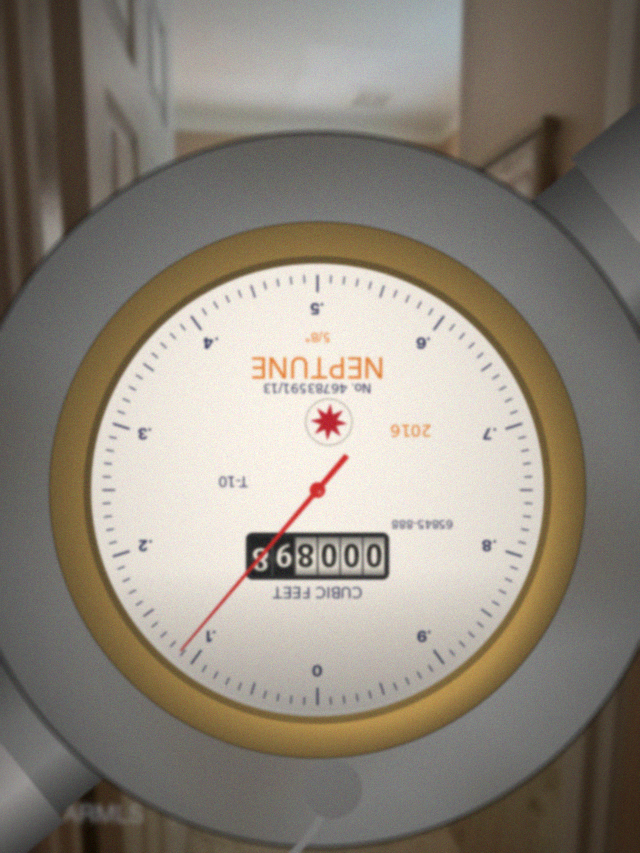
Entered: ft³ 898.11
